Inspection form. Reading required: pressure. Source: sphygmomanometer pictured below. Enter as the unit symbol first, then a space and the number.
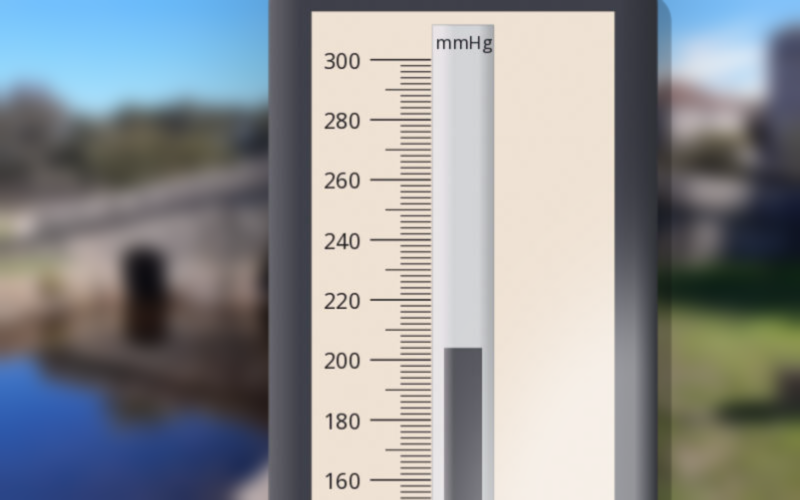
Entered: mmHg 204
